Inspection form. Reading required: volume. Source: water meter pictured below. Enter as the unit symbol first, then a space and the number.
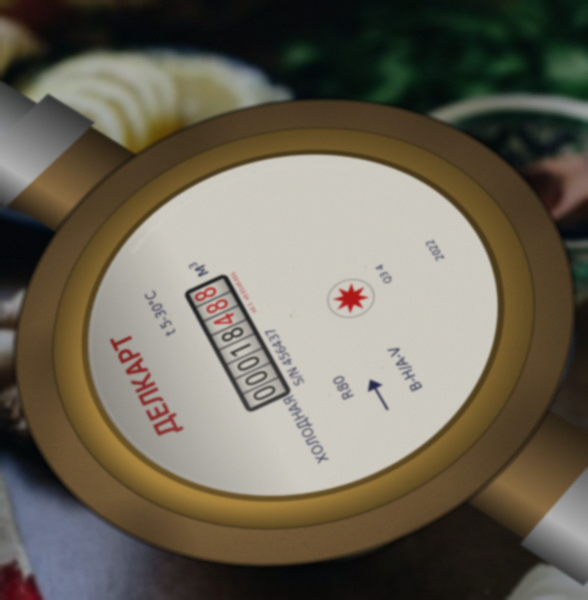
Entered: m³ 18.488
